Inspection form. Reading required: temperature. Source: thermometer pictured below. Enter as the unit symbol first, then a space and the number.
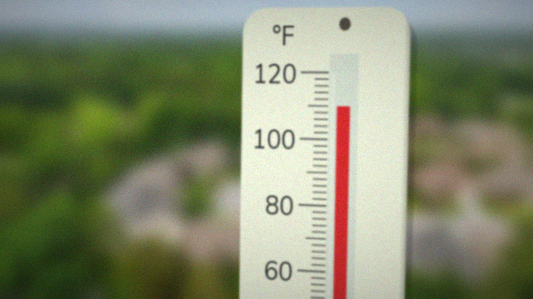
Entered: °F 110
